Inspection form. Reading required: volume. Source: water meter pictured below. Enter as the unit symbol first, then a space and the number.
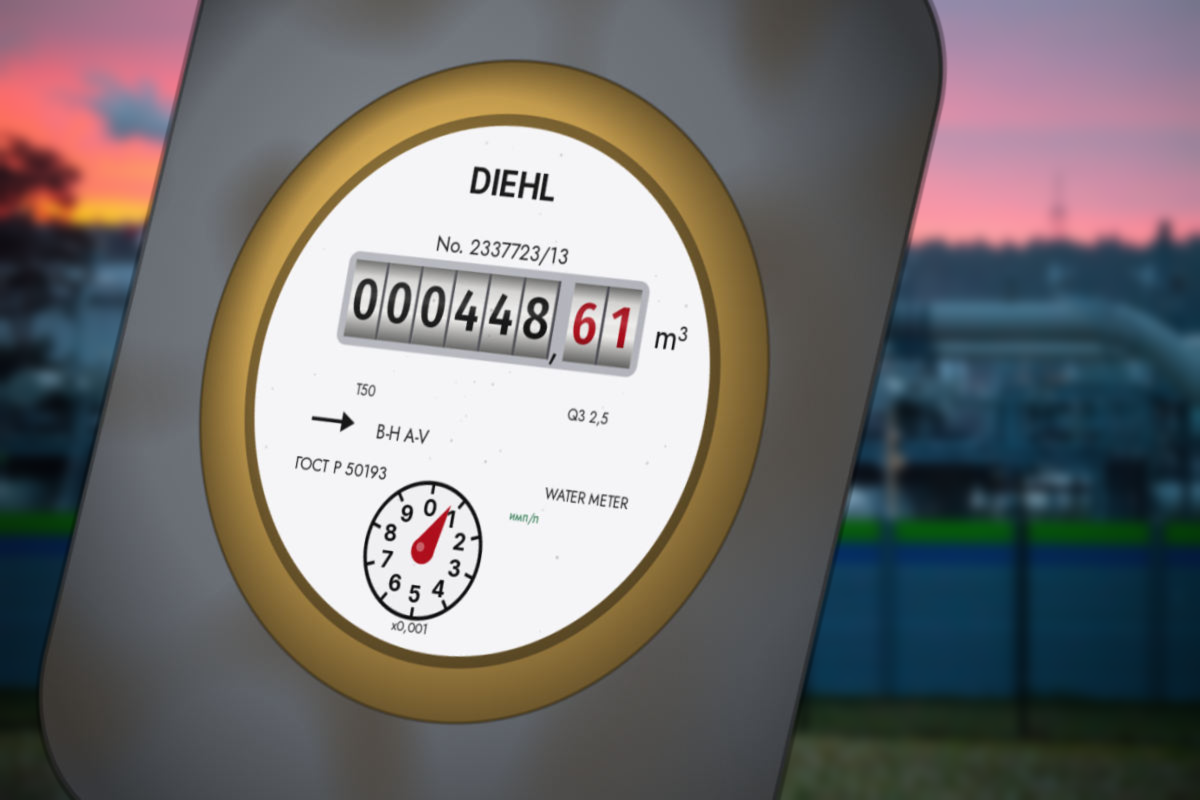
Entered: m³ 448.610
